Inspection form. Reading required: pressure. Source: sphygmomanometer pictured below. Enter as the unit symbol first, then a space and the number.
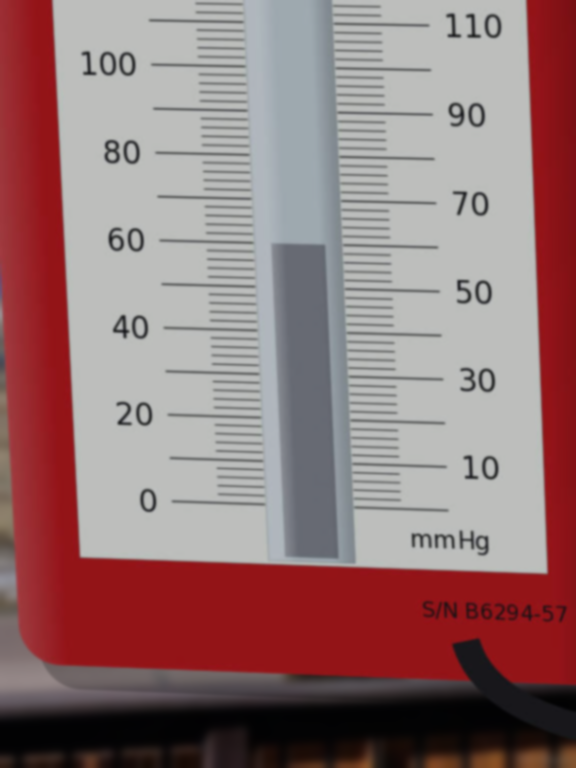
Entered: mmHg 60
